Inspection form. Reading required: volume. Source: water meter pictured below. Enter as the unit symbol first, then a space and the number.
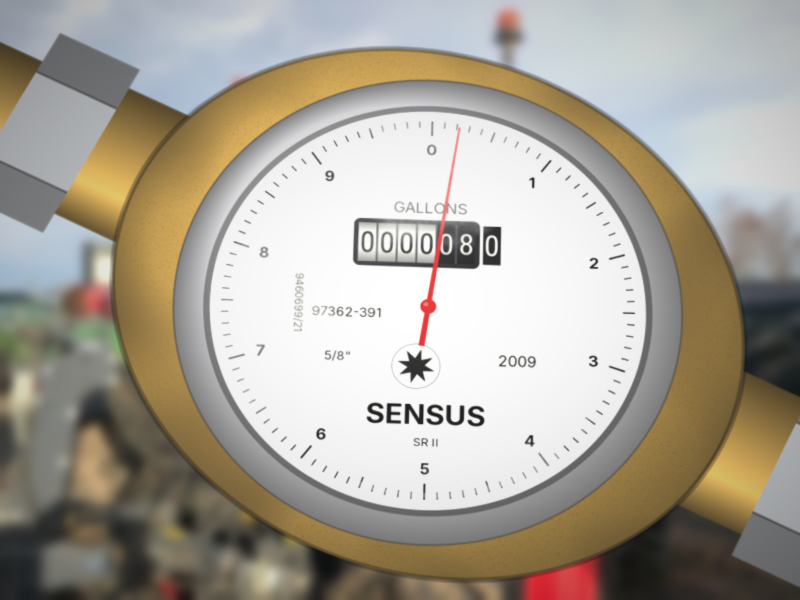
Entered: gal 80.2
